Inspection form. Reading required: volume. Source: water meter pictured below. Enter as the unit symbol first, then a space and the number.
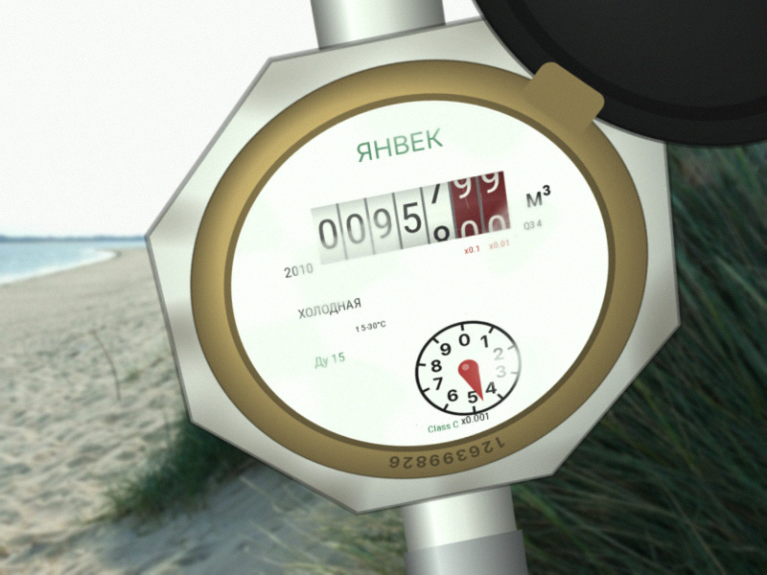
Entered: m³ 957.994
